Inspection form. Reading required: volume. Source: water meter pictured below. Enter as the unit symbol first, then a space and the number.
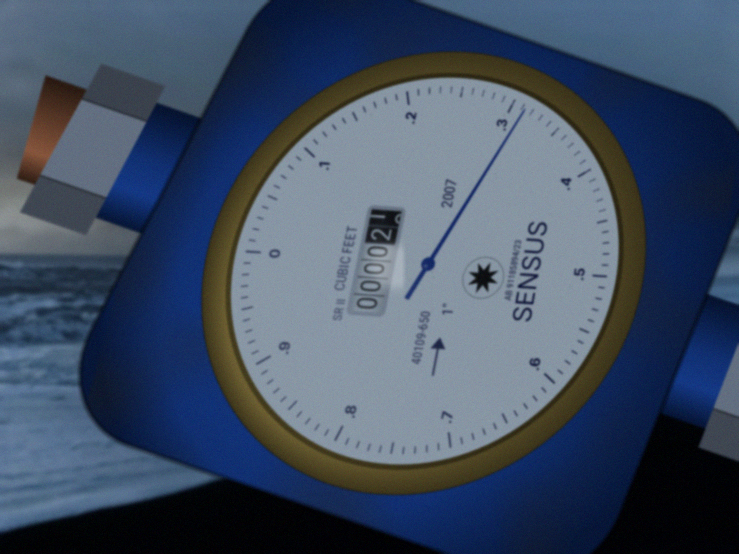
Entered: ft³ 21.31
